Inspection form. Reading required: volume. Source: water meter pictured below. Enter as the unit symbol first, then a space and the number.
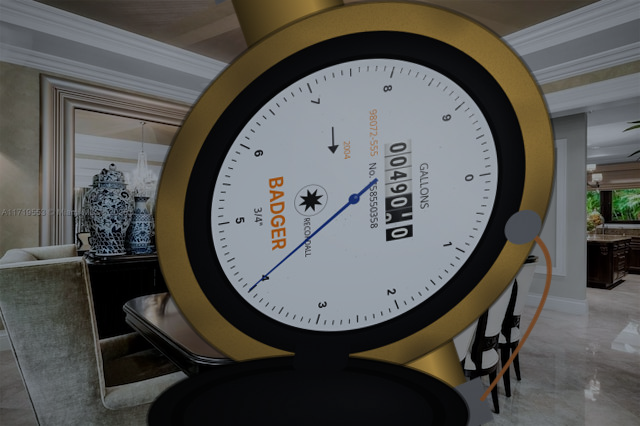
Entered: gal 49014.0
